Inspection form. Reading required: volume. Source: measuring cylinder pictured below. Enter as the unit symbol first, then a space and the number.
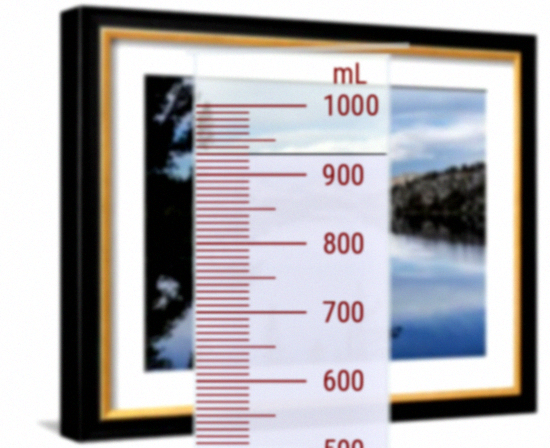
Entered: mL 930
